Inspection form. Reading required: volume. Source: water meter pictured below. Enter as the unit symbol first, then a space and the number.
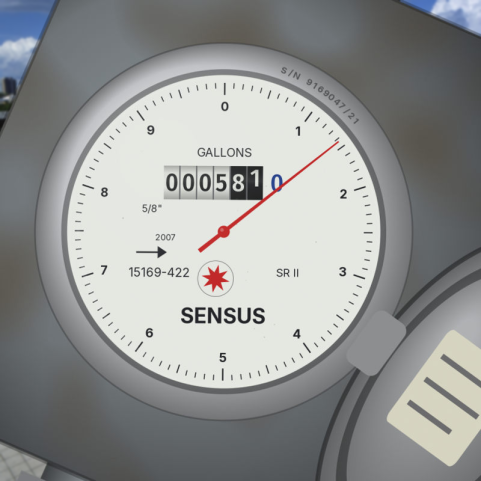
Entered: gal 5811.4
